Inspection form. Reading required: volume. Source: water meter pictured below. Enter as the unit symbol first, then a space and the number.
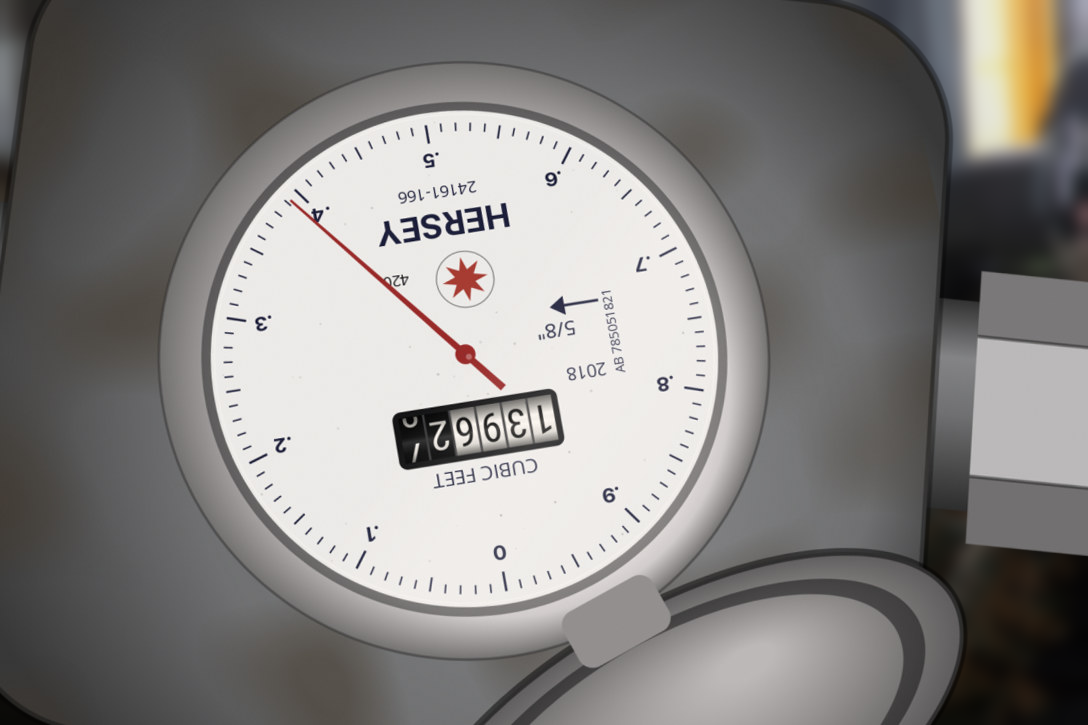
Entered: ft³ 139627.39
